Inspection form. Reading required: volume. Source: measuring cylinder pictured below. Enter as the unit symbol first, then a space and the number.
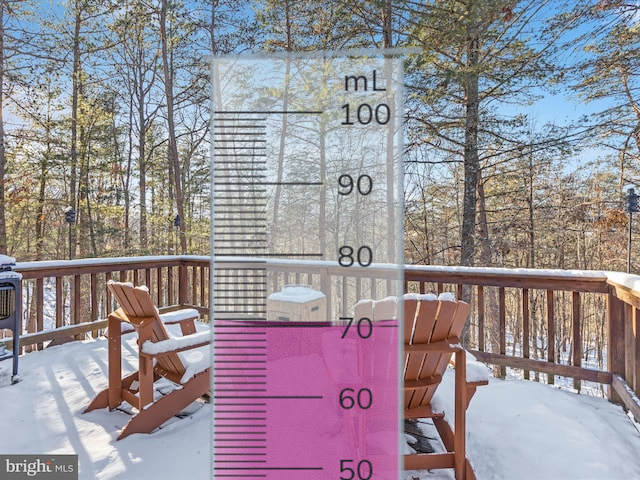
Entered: mL 70
